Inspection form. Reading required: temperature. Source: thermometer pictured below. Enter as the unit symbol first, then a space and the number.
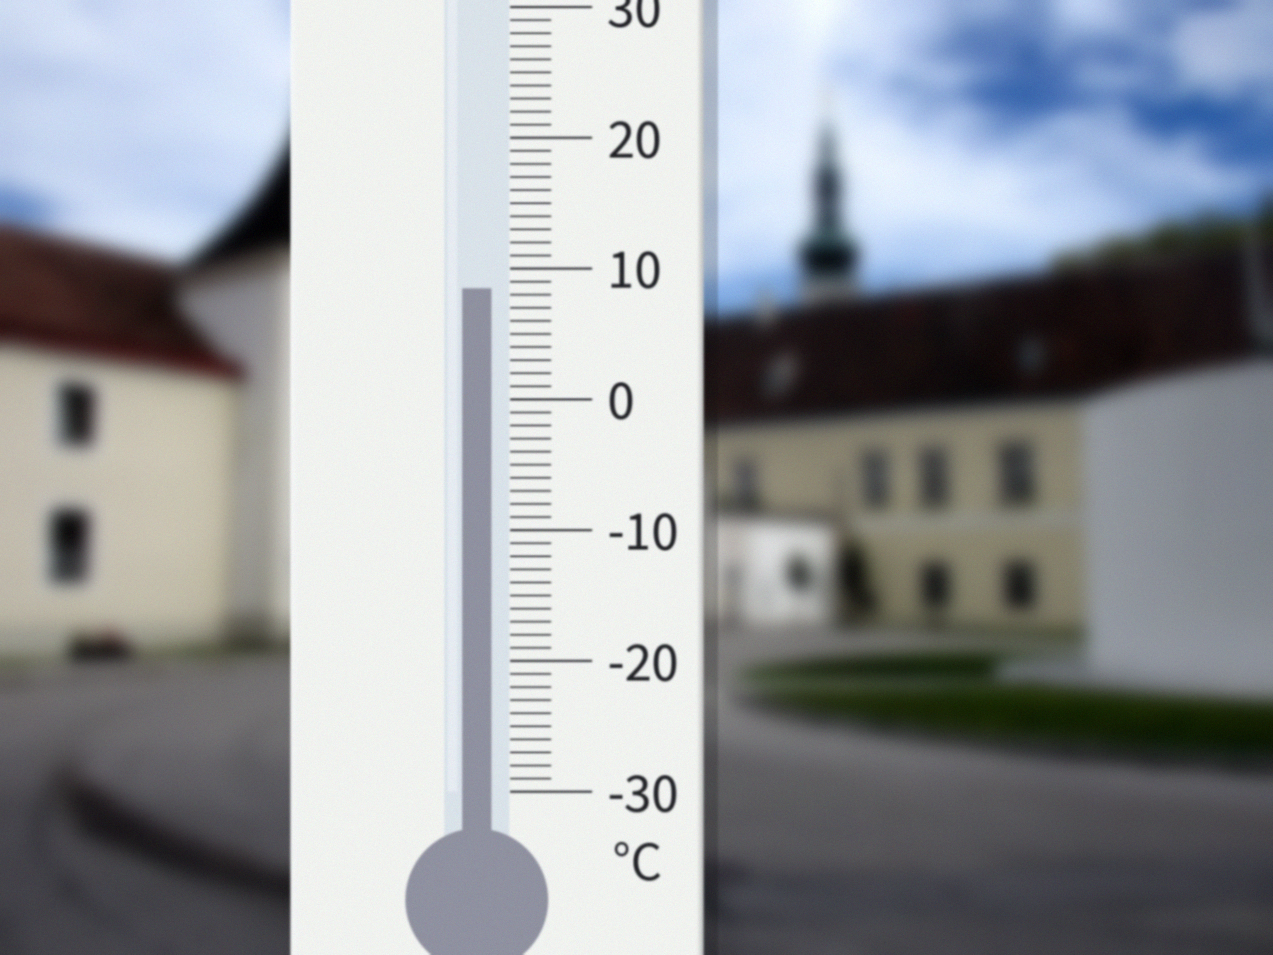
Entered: °C 8.5
